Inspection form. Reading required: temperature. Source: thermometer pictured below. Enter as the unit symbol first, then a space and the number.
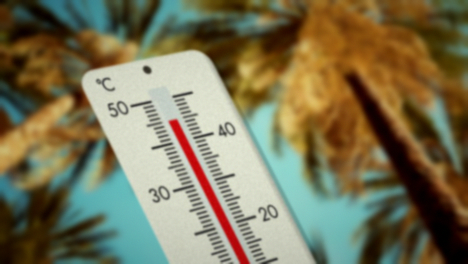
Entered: °C 45
